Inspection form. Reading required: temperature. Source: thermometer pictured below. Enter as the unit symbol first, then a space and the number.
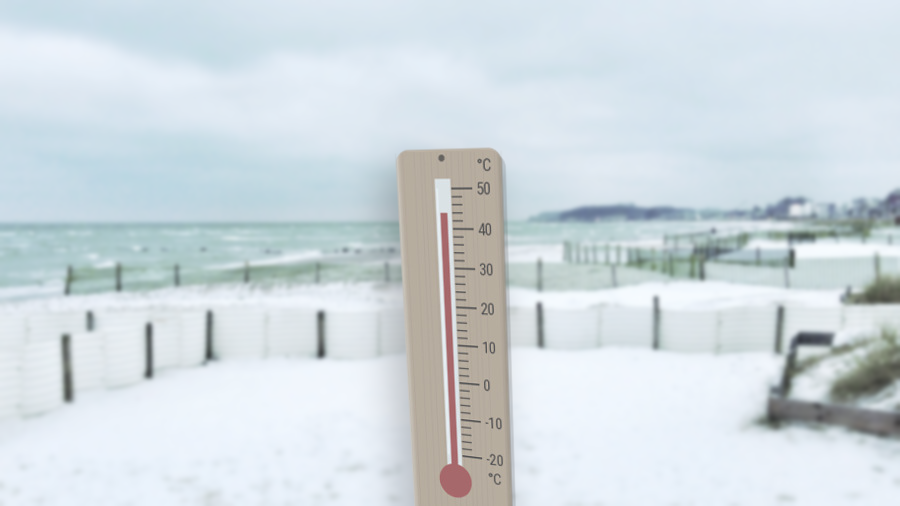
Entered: °C 44
